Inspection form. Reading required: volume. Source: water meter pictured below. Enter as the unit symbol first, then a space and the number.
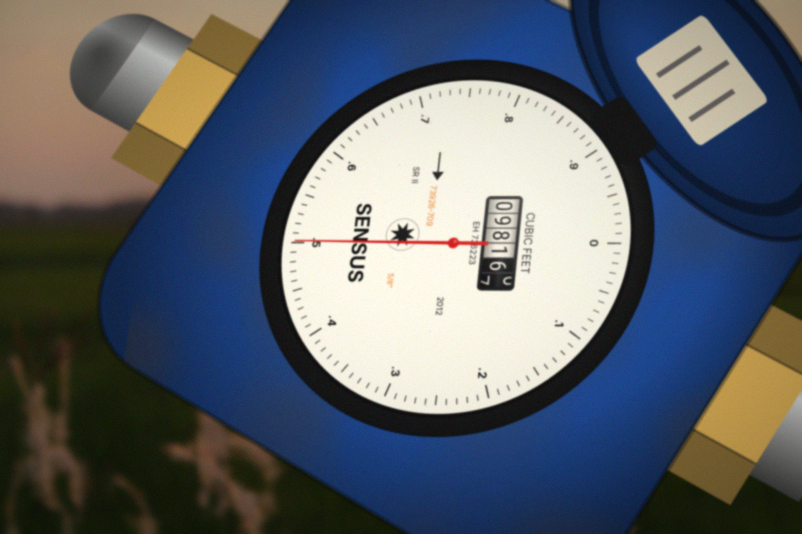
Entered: ft³ 98166.50
